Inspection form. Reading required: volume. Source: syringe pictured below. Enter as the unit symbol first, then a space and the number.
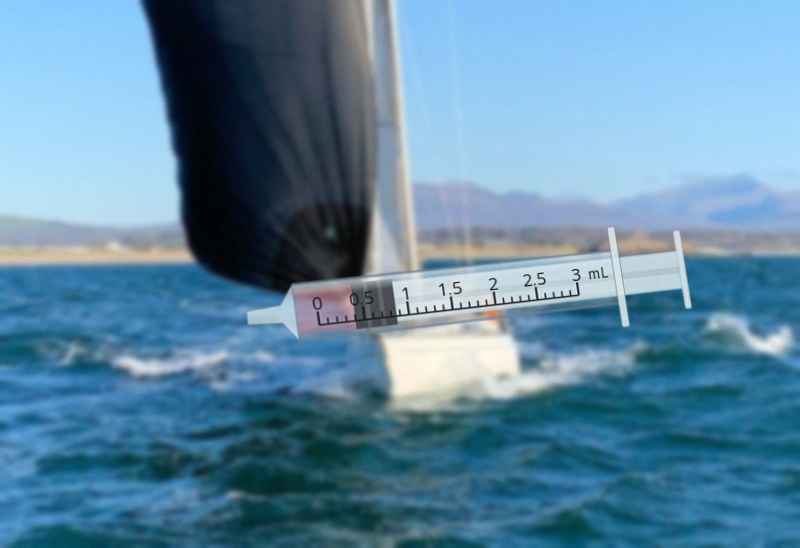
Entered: mL 0.4
